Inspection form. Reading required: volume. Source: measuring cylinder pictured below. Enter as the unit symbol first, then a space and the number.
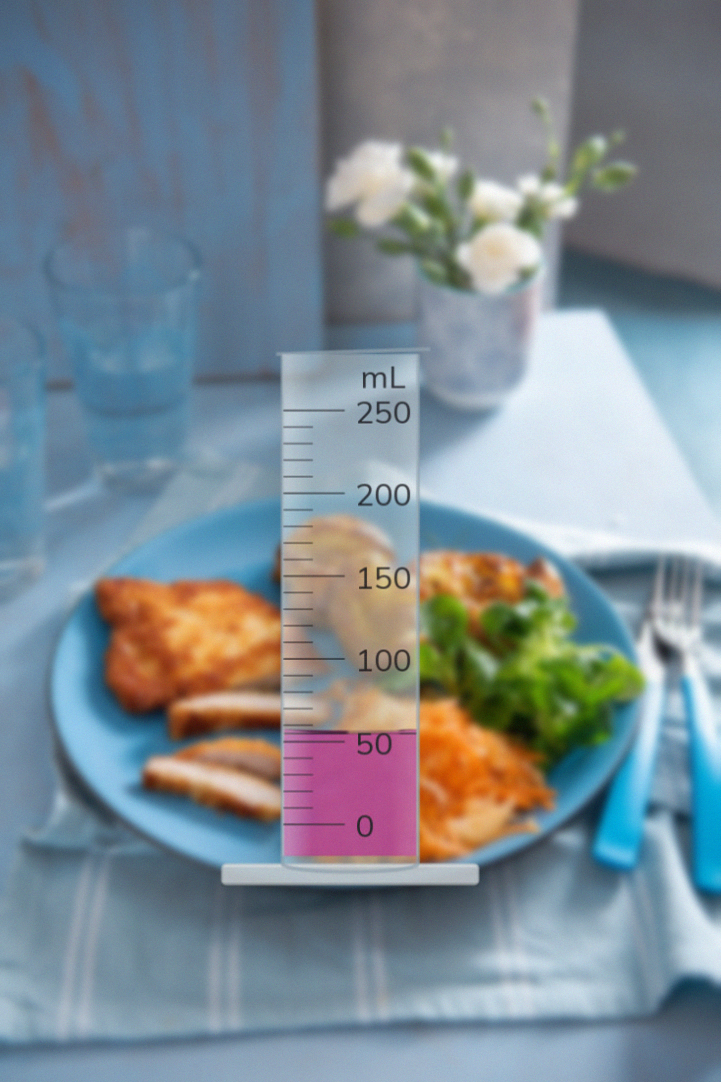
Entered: mL 55
